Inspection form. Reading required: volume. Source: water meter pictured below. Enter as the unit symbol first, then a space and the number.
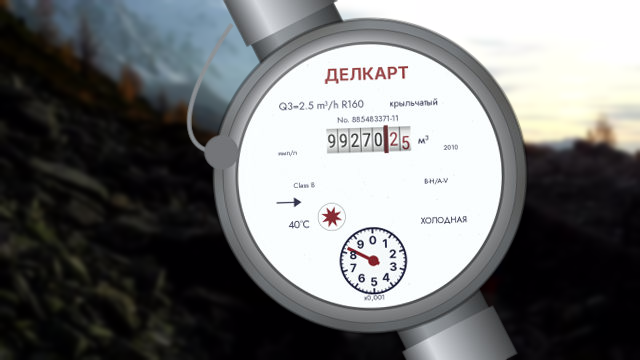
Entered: m³ 99270.248
